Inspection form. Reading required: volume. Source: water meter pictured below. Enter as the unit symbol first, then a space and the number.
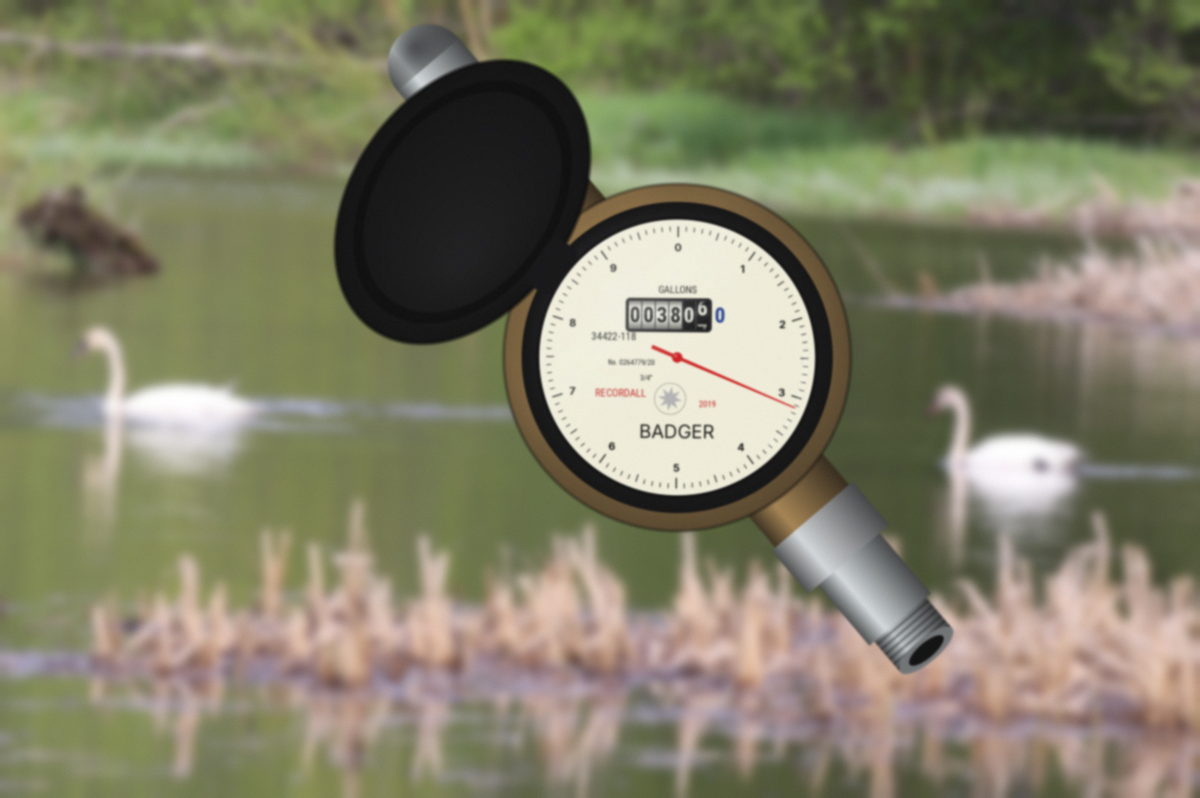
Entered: gal 38063.1
